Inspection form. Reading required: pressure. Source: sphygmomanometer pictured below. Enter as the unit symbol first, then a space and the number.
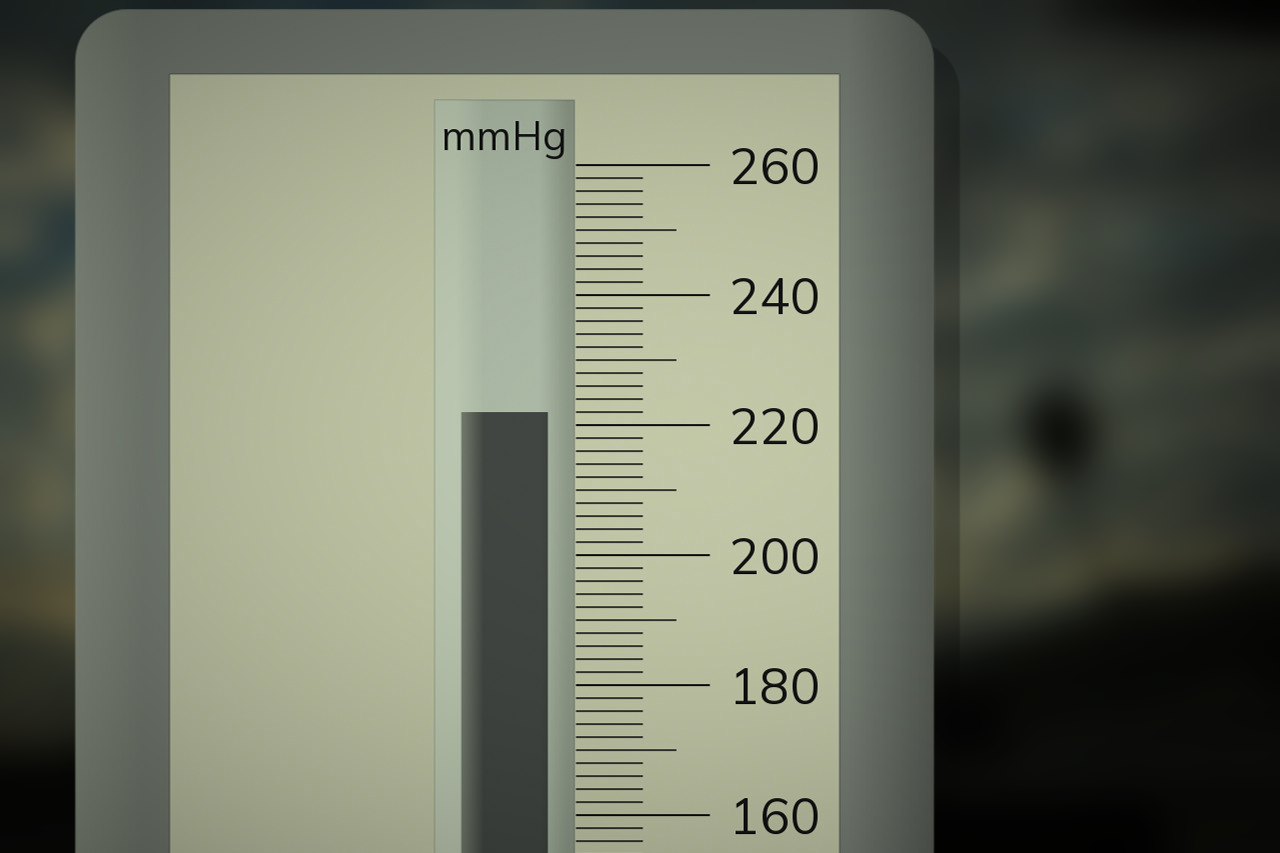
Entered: mmHg 222
